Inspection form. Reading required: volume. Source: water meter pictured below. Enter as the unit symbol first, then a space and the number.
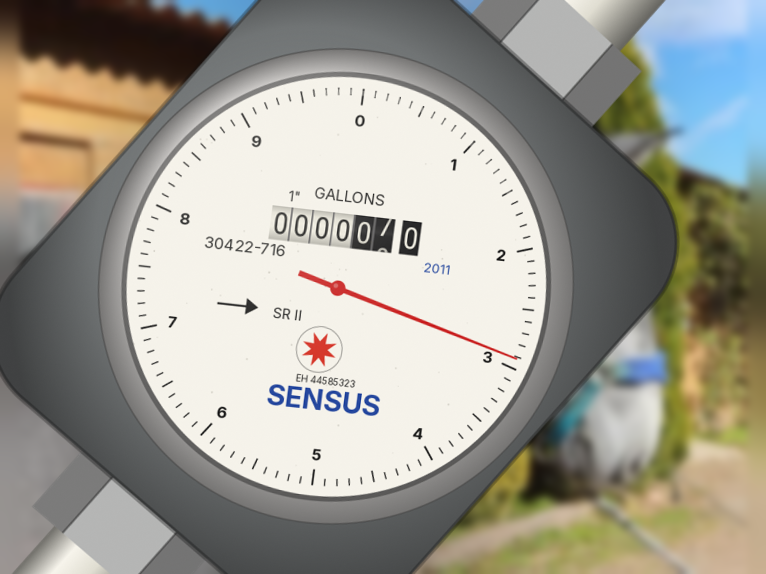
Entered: gal 72.9
